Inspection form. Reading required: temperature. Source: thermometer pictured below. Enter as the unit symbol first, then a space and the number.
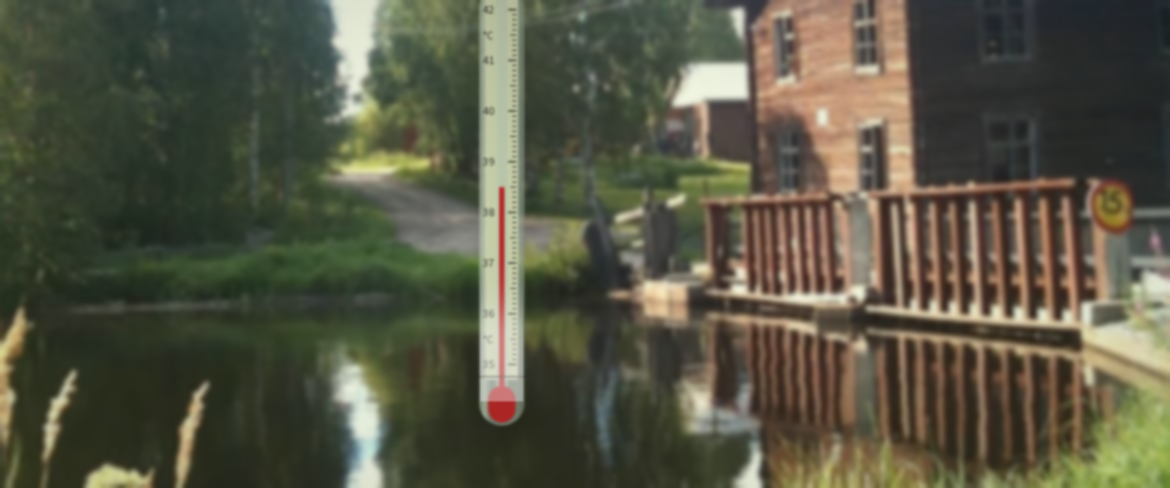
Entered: °C 38.5
